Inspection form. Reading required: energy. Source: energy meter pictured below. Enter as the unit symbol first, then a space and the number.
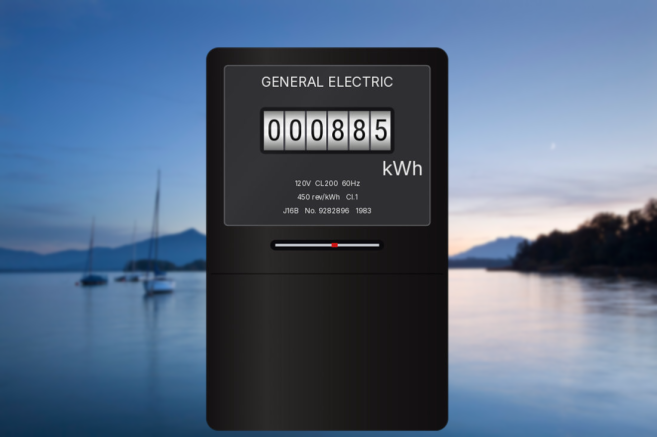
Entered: kWh 885
